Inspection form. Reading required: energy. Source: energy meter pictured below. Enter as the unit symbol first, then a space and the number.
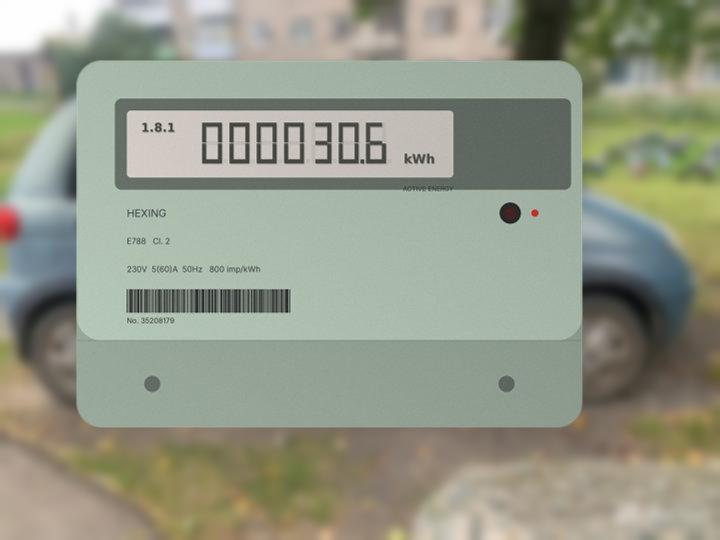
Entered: kWh 30.6
